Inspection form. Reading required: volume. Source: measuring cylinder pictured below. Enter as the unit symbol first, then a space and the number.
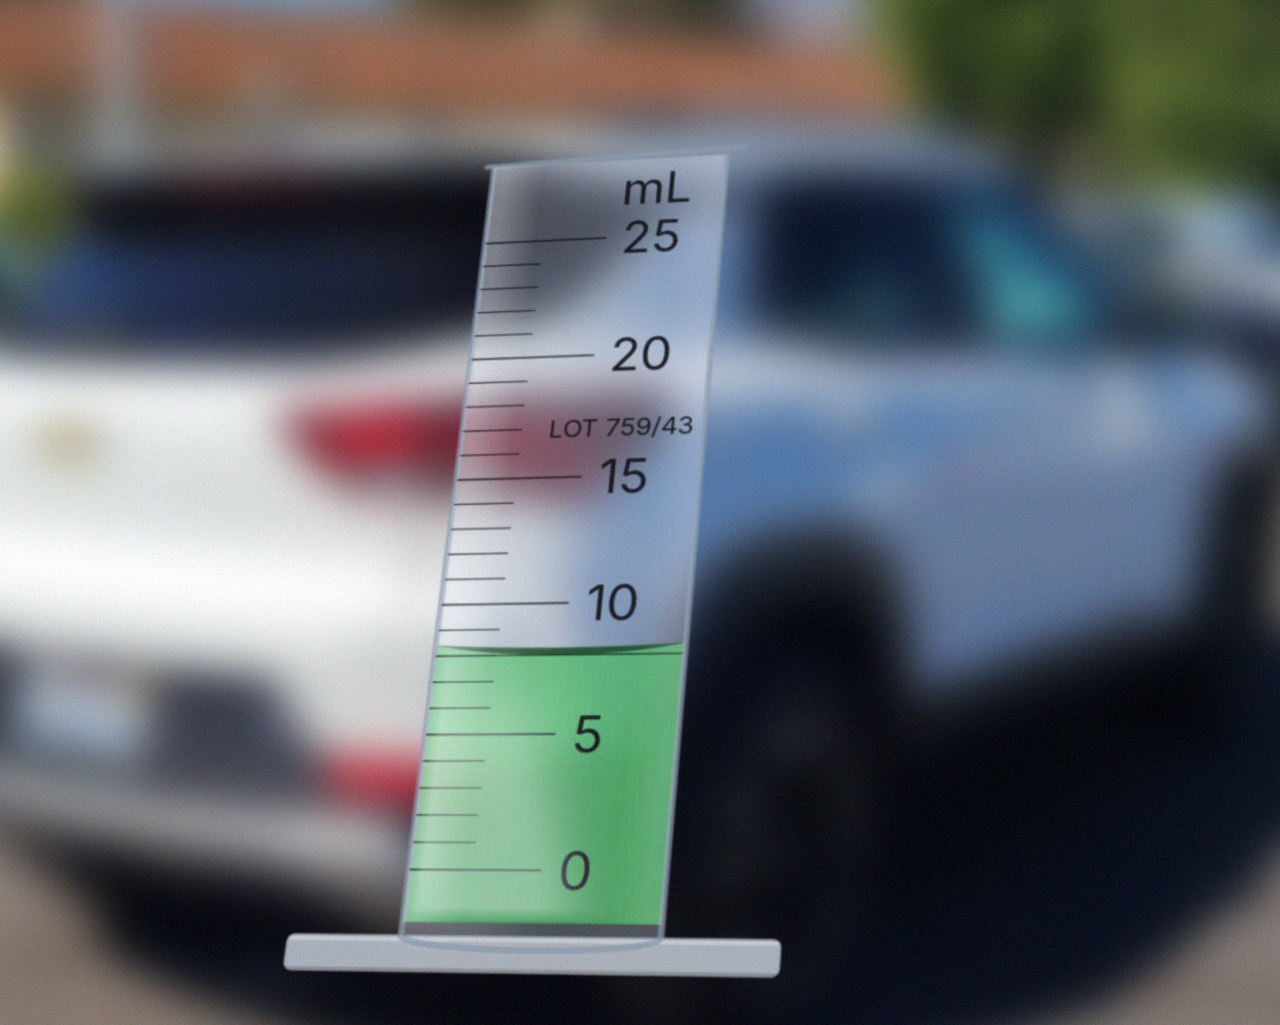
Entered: mL 8
